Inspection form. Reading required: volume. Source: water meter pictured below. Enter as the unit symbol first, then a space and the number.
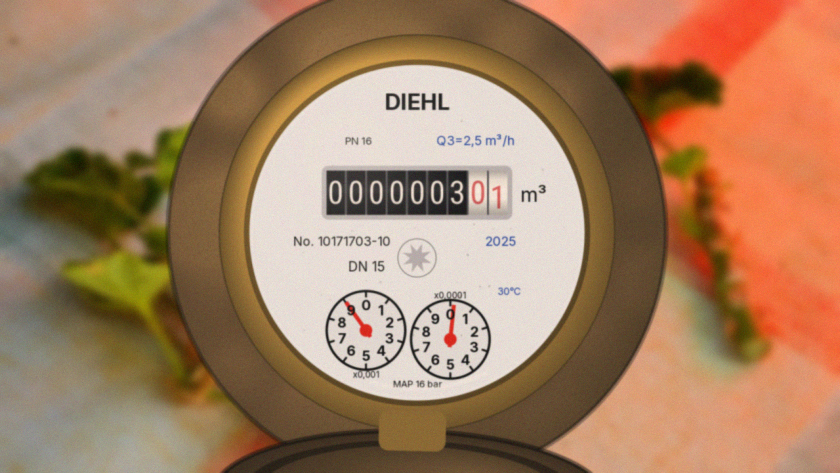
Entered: m³ 3.0090
